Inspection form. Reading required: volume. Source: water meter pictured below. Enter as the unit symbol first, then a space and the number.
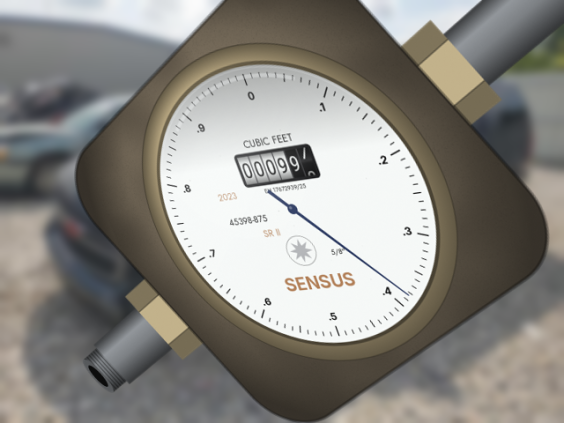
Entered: ft³ 997.38
